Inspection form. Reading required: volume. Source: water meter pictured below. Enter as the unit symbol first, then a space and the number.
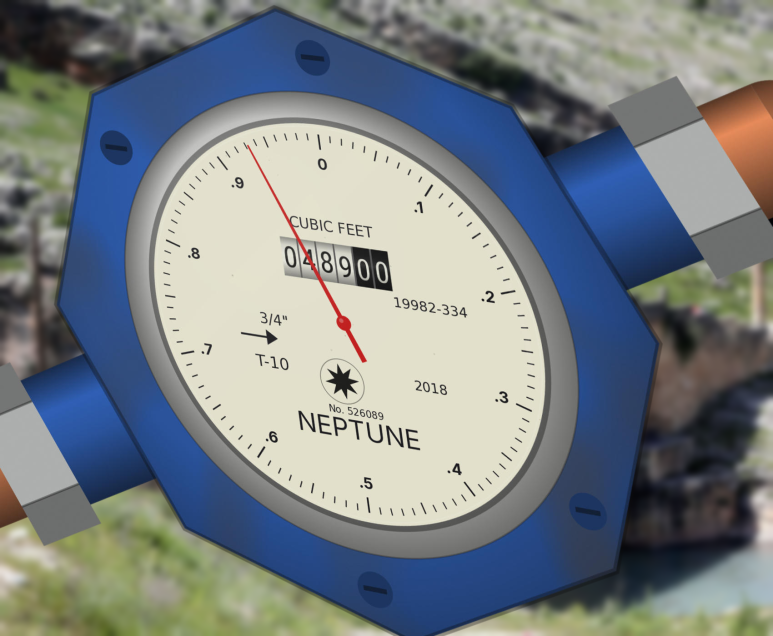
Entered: ft³ 48899.93
